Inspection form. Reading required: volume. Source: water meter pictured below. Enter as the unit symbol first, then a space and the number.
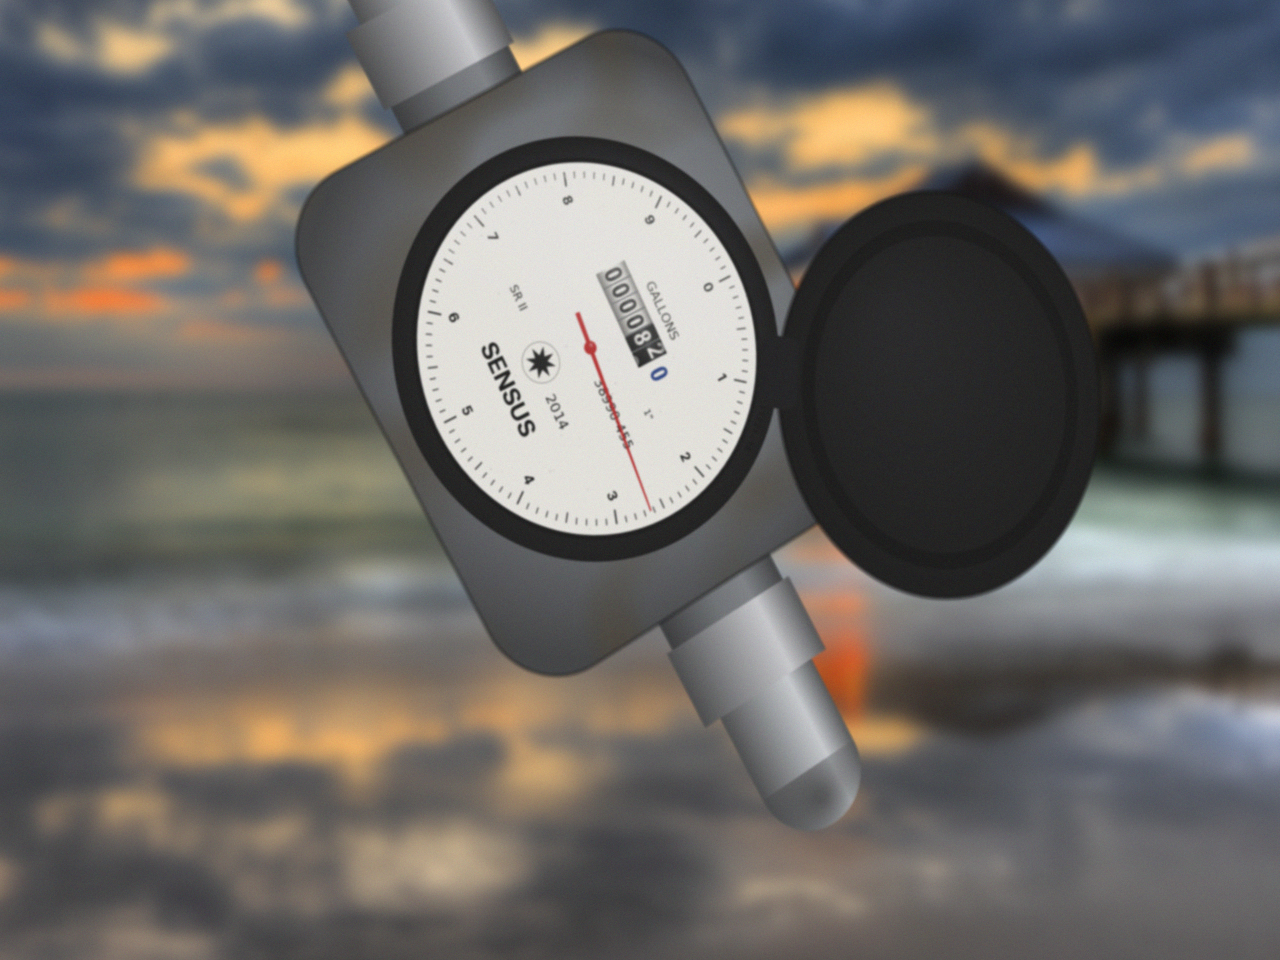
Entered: gal 822.6
